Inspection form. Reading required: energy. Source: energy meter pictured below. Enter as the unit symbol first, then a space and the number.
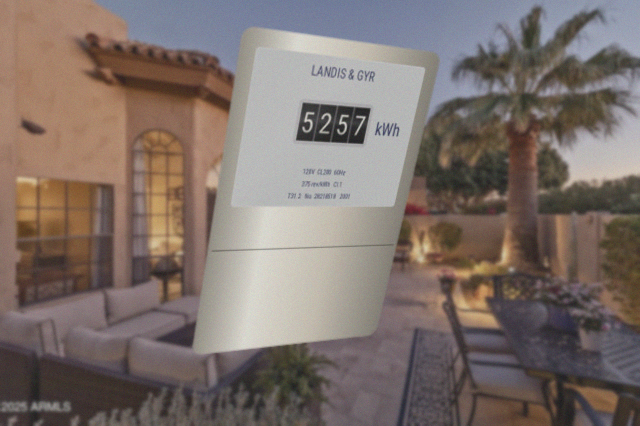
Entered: kWh 5257
